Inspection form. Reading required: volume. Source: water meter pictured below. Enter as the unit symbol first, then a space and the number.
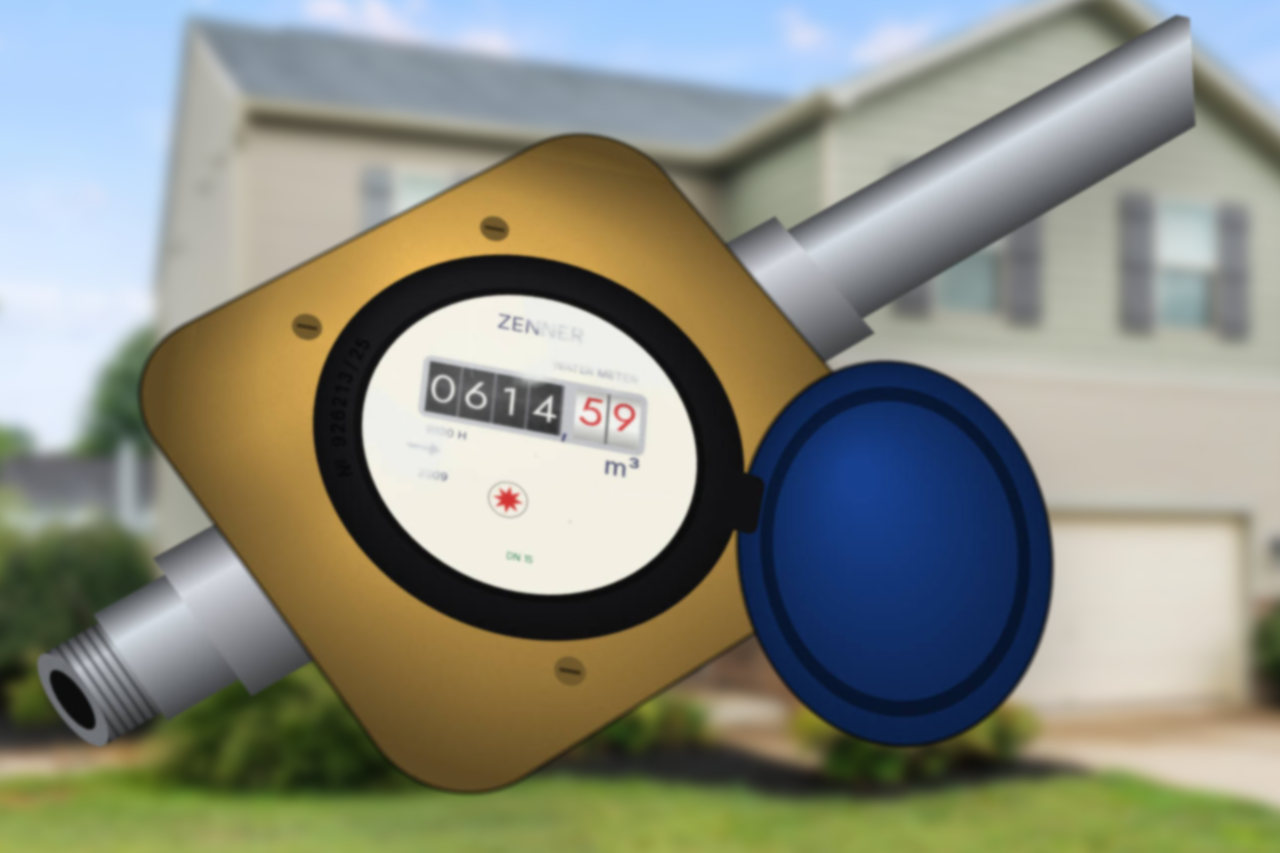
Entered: m³ 614.59
